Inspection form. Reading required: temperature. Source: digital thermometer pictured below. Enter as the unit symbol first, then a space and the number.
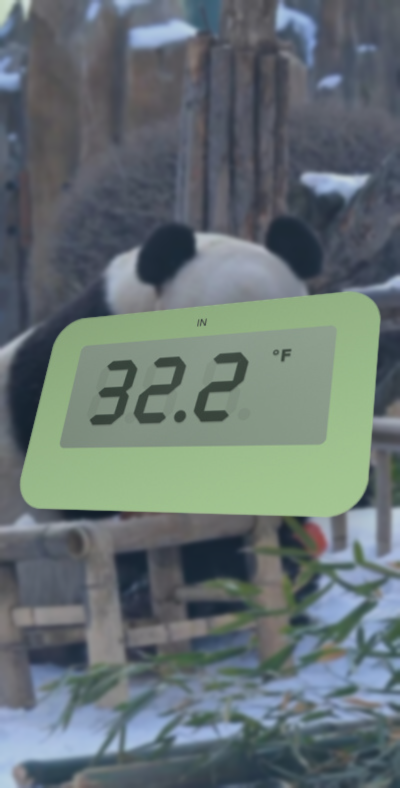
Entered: °F 32.2
